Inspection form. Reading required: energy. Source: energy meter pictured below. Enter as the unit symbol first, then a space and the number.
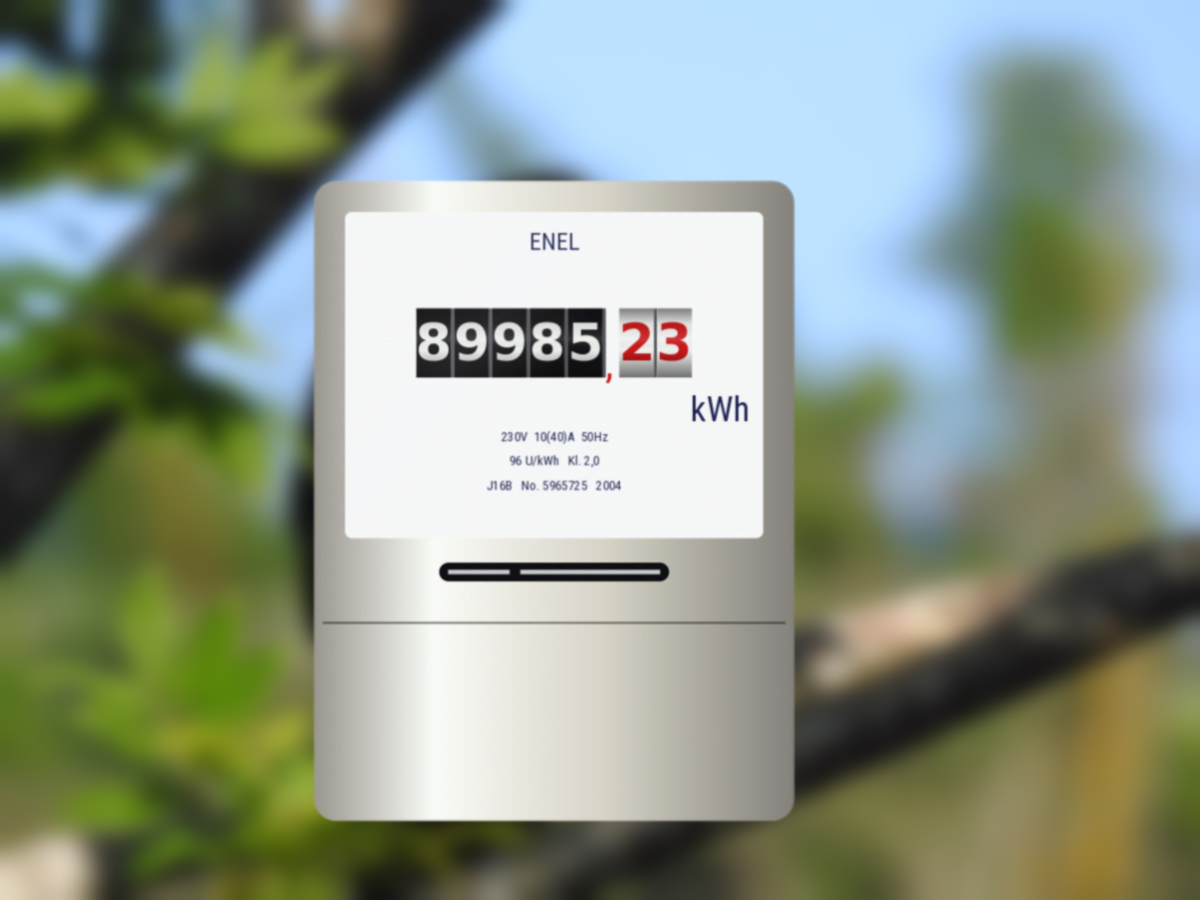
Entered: kWh 89985.23
